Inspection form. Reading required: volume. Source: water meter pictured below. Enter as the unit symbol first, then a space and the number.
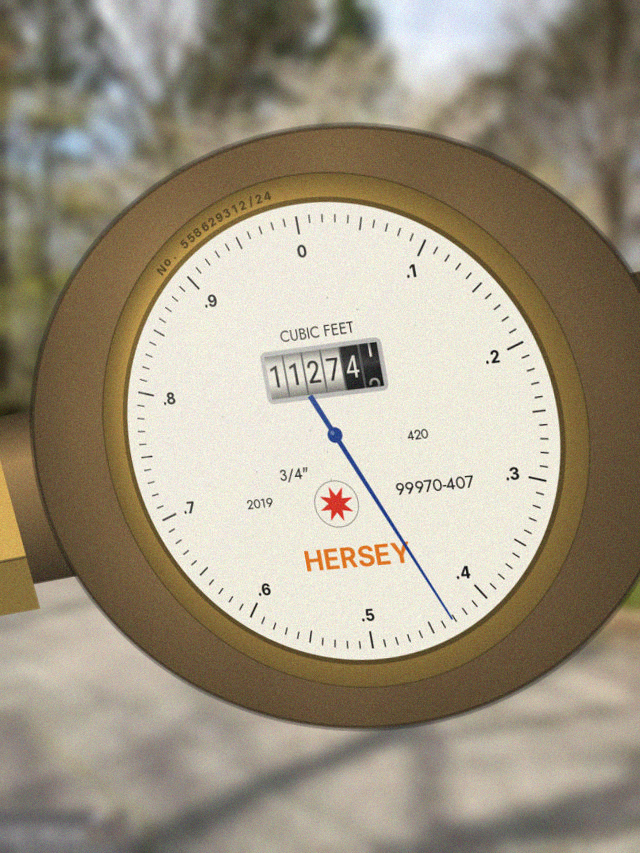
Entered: ft³ 112741.43
